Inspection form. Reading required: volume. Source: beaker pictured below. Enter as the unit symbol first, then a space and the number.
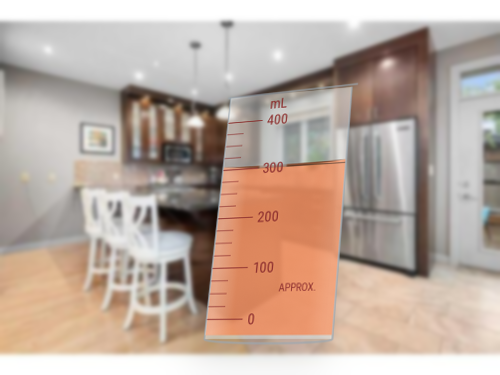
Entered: mL 300
